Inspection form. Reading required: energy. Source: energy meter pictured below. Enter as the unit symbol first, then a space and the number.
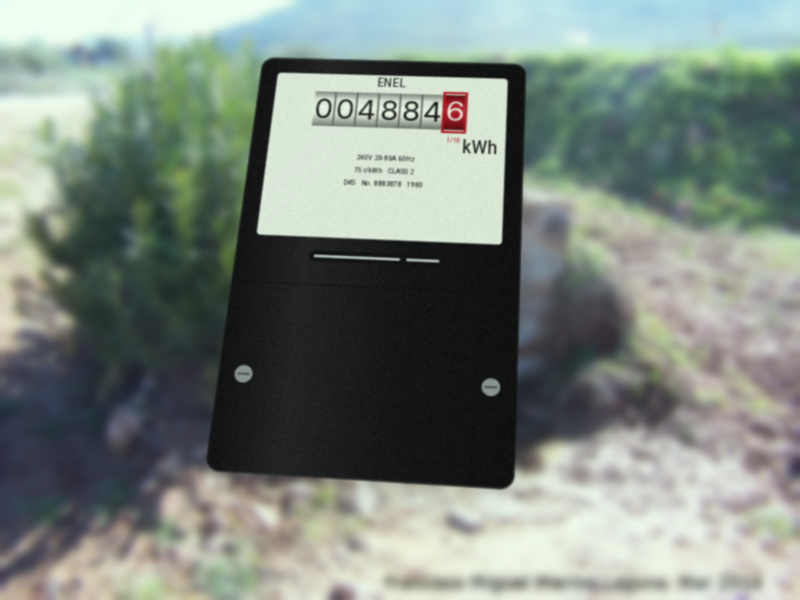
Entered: kWh 4884.6
